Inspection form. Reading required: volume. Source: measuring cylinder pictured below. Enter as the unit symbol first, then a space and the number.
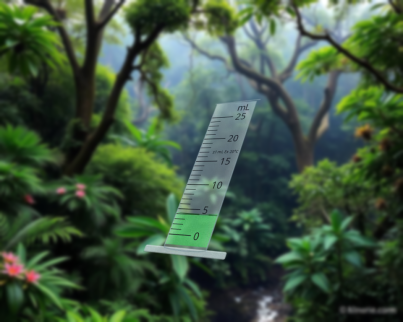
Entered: mL 4
